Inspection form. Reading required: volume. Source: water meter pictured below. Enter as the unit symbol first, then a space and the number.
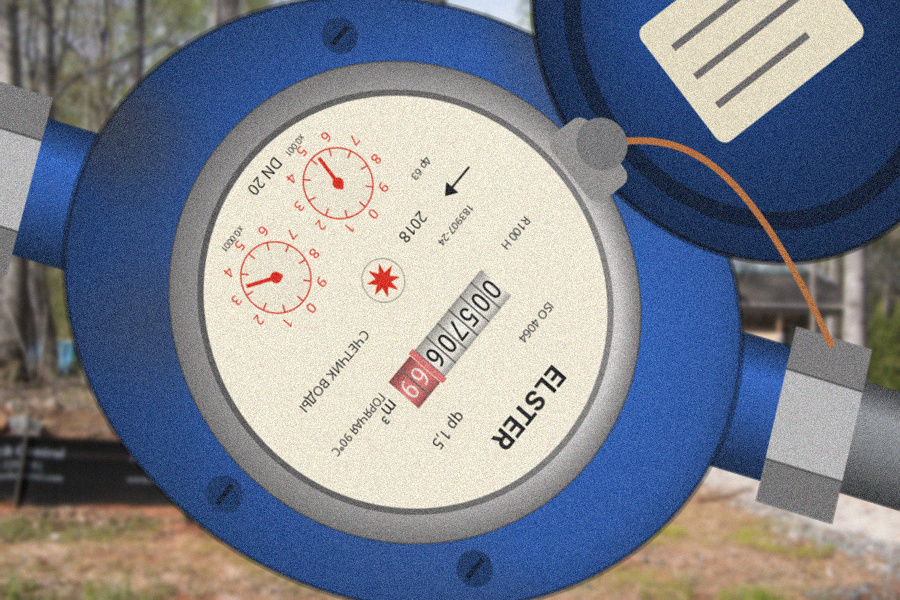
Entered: m³ 5706.6953
